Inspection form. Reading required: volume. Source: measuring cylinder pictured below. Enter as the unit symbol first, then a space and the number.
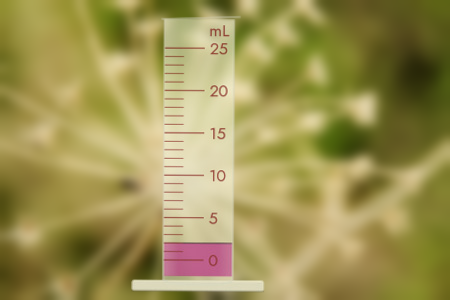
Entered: mL 2
